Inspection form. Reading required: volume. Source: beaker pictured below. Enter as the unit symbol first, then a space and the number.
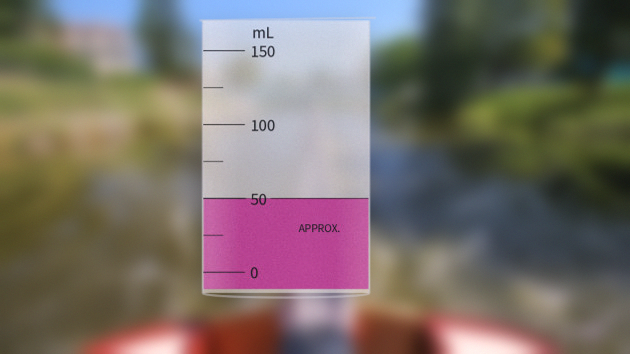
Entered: mL 50
